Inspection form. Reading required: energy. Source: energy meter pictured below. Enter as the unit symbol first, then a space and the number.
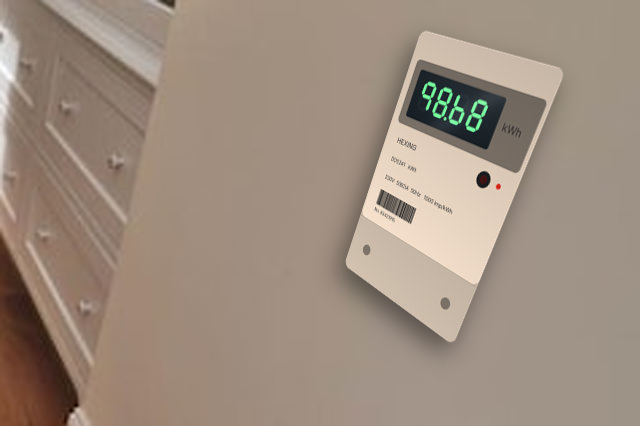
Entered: kWh 98.68
